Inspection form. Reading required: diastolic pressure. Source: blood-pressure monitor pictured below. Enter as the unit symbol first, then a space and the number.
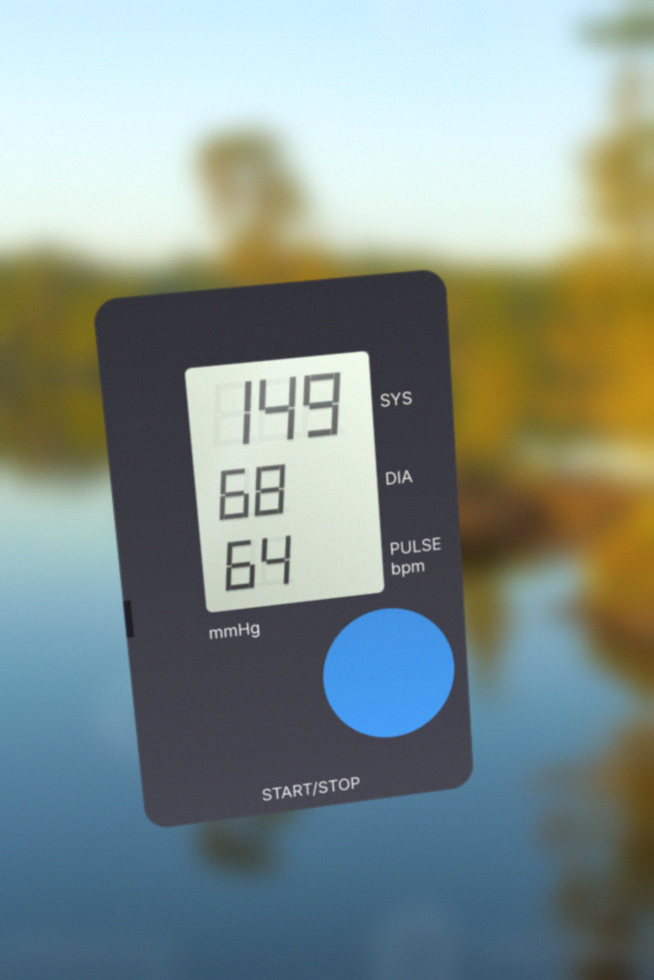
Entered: mmHg 68
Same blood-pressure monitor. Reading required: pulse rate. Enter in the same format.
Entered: bpm 64
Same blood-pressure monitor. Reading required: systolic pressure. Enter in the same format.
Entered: mmHg 149
